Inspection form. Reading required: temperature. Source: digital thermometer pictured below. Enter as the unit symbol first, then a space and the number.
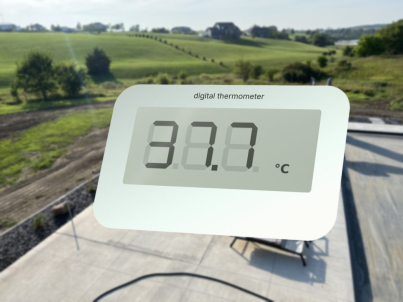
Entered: °C 37.7
